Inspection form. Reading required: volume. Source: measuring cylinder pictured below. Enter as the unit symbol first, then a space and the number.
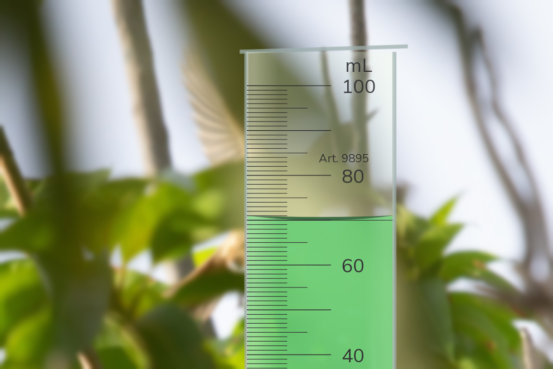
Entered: mL 70
